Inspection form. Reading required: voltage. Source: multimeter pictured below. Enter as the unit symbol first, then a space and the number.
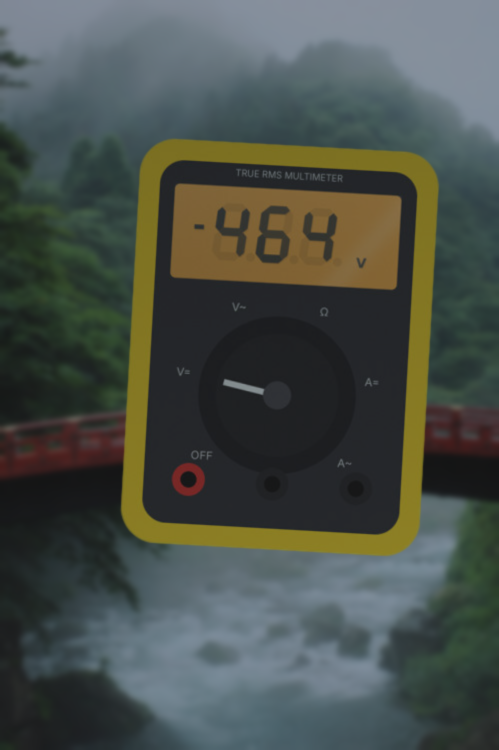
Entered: V -464
